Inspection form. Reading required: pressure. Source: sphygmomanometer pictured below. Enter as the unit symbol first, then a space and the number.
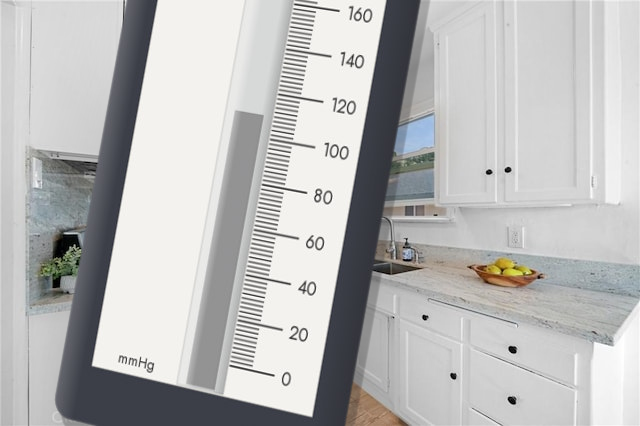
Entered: mmHg 110
